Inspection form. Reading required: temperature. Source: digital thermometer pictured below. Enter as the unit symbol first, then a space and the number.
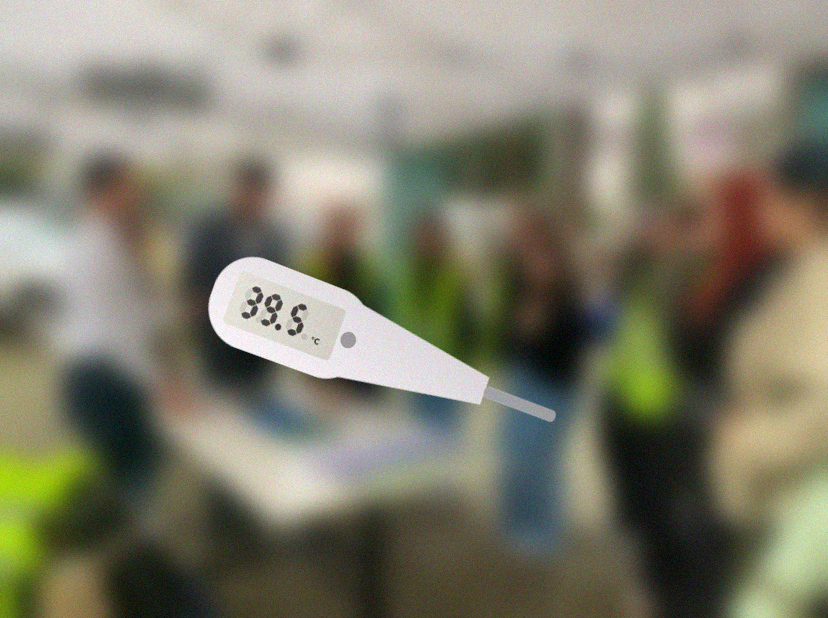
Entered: °C 39.5
